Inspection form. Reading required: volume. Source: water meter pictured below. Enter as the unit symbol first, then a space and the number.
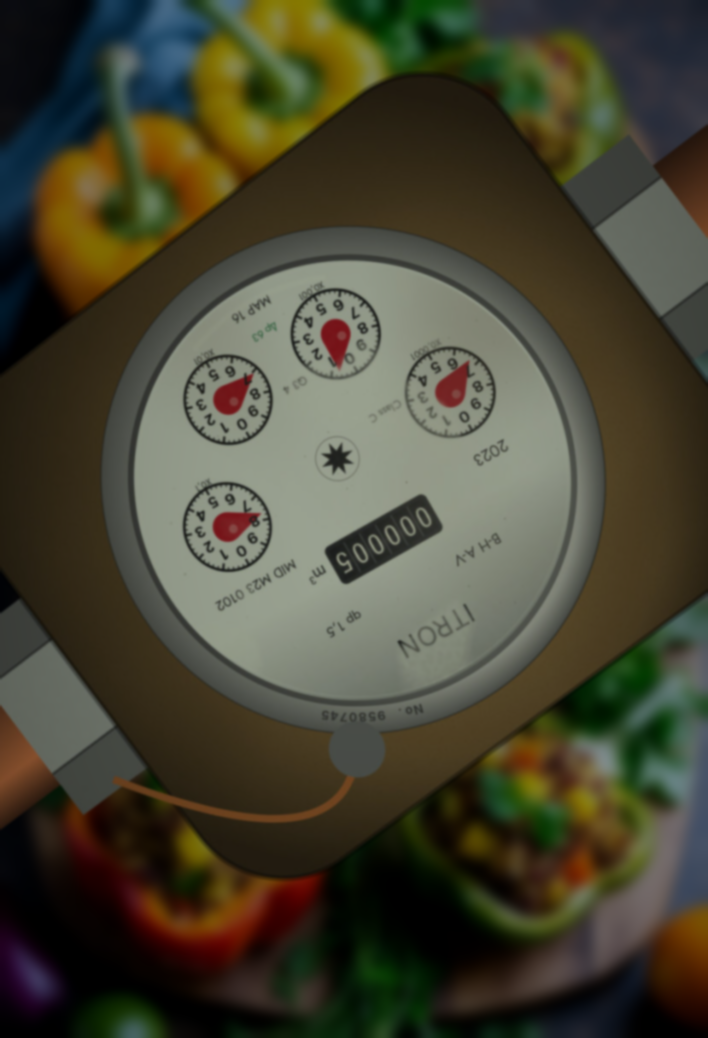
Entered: m³ 5.7706
